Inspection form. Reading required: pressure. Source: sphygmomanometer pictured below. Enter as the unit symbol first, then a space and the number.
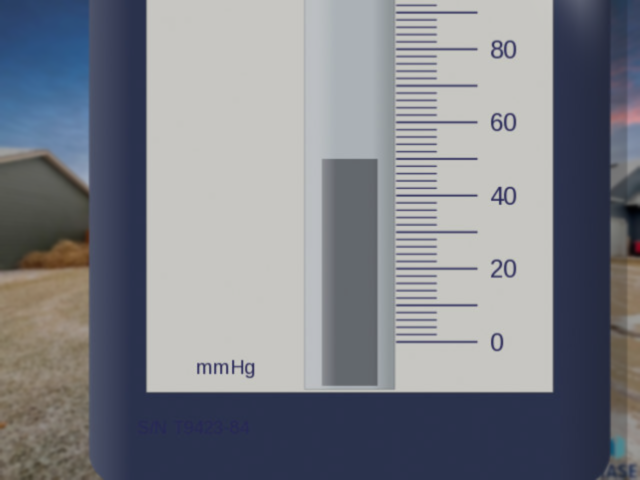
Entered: mmHg 50
